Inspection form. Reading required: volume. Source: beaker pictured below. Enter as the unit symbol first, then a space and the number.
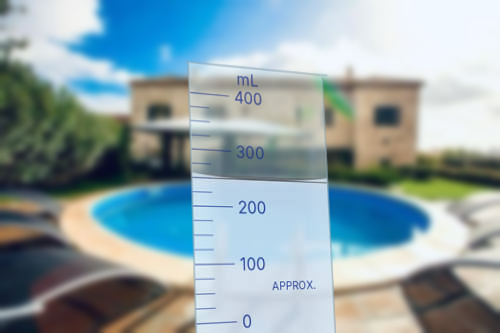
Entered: mL 250
